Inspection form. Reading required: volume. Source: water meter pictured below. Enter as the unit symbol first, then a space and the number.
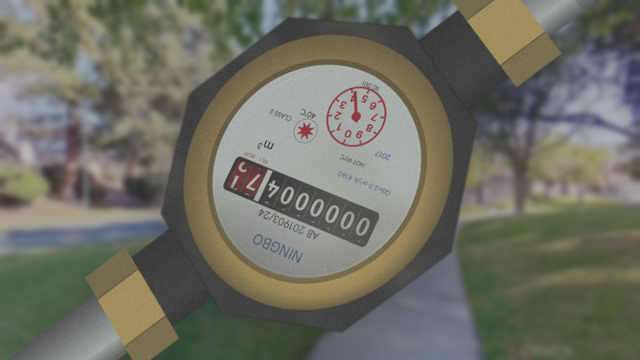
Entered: m³ 4.714
